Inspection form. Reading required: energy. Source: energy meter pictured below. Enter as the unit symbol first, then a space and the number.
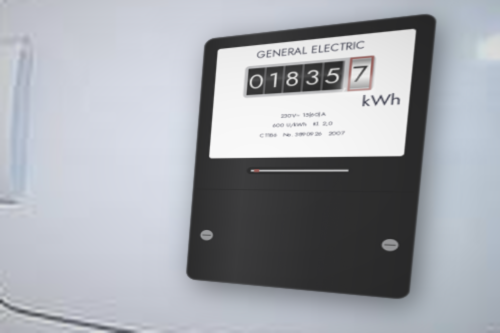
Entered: kWh 1835.7
